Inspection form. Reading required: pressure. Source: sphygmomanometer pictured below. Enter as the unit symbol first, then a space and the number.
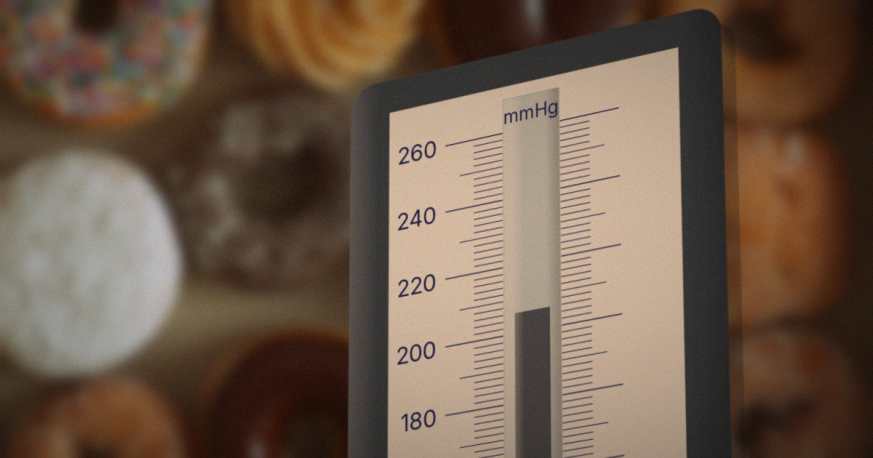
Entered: mmHg 206
